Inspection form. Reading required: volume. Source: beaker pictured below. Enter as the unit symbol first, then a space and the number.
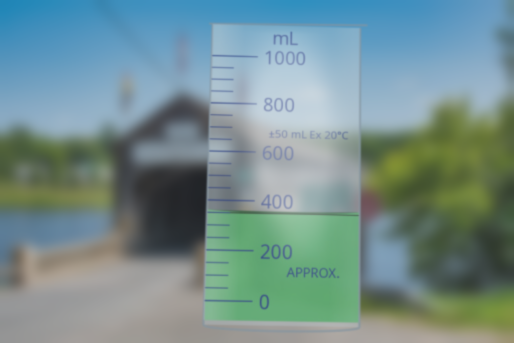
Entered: mL 350
